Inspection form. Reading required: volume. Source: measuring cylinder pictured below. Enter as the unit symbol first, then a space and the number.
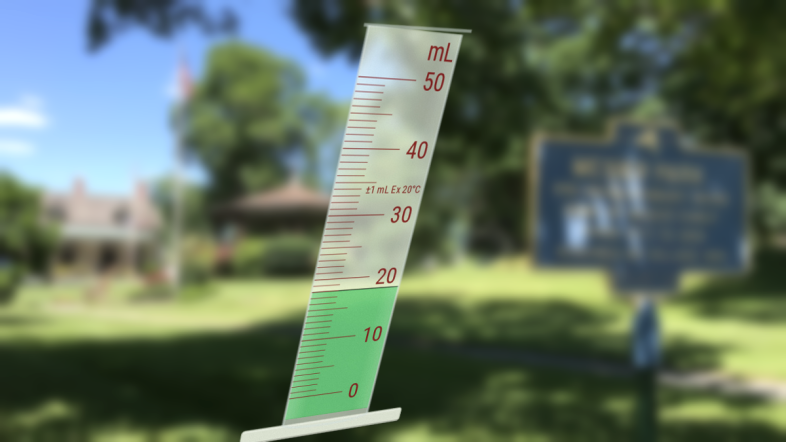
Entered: mL 18
